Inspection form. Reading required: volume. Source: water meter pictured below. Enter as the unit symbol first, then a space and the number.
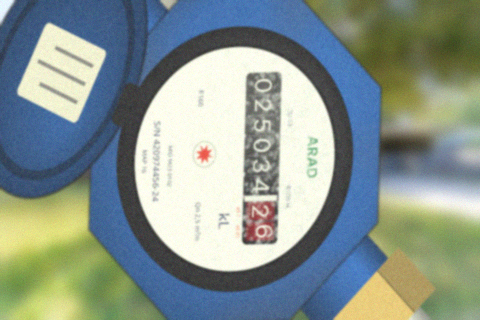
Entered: kL 25034.26
